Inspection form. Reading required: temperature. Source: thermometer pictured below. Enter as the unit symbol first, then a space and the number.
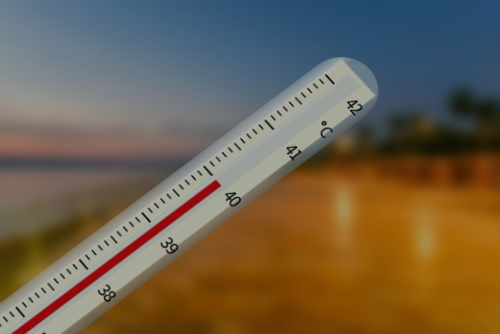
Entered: °C 40
